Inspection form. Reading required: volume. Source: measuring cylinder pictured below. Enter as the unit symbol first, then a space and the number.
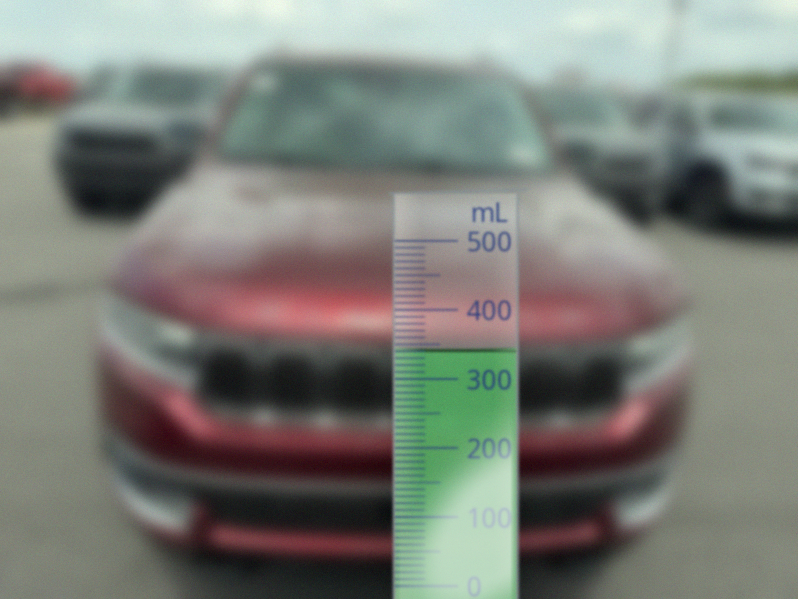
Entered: mL 340
